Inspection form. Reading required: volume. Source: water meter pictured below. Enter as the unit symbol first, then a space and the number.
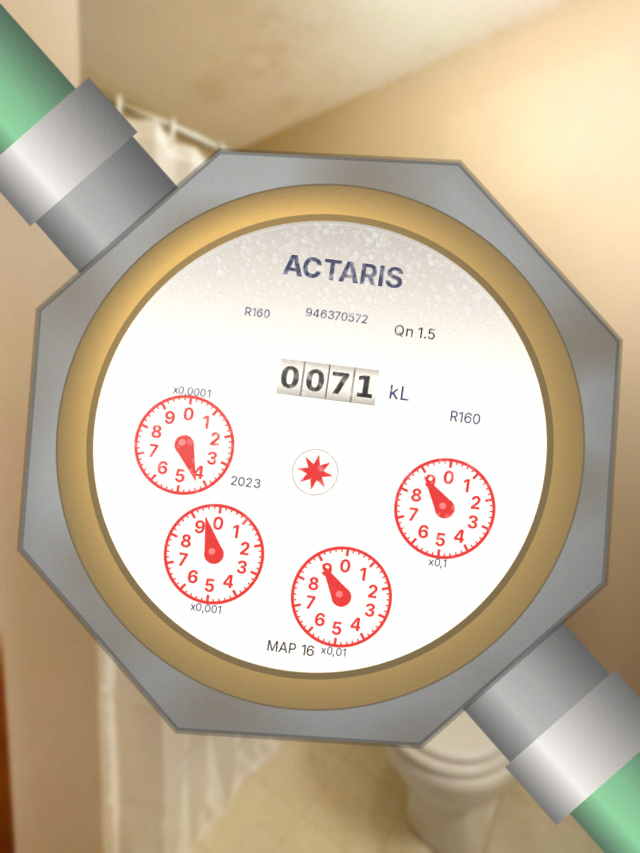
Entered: kL 71.8894
